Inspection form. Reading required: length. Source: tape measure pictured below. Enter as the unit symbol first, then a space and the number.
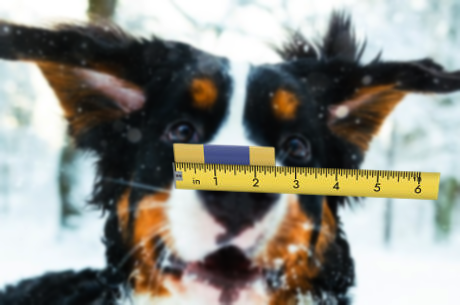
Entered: in 2.5
